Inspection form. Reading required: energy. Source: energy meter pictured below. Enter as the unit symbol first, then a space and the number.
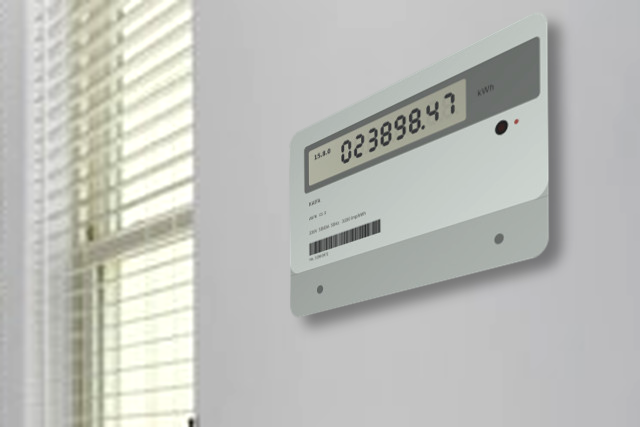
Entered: kWh 23898.47
